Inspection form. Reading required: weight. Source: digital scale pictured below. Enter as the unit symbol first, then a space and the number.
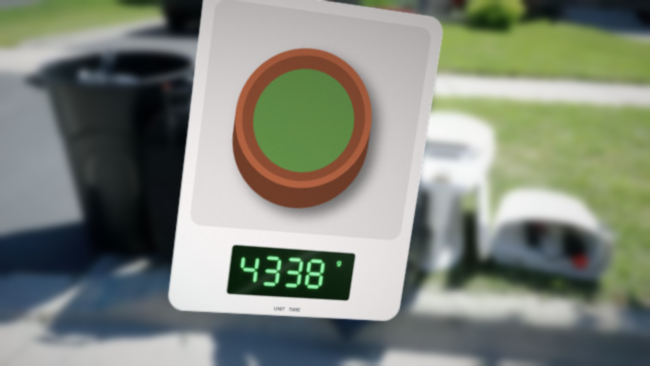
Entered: g 4338
